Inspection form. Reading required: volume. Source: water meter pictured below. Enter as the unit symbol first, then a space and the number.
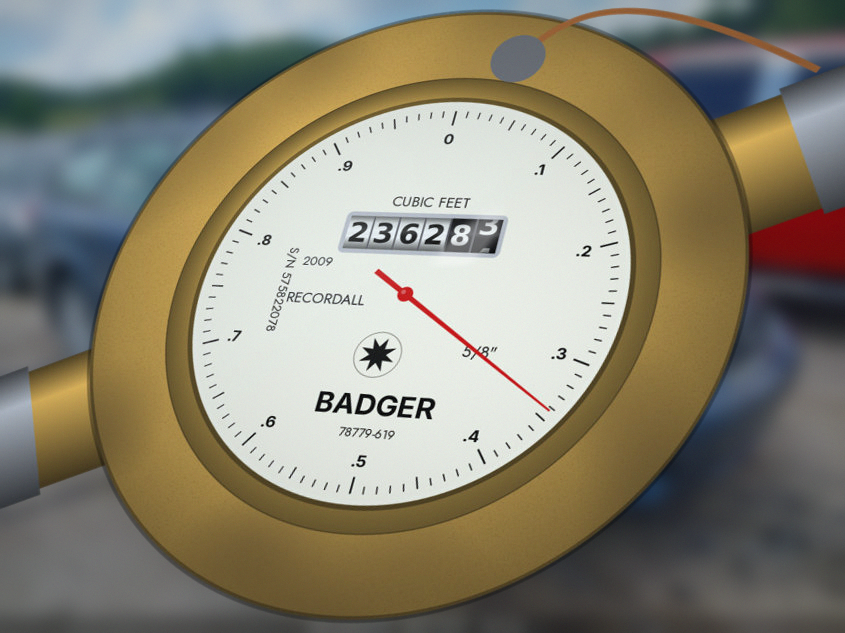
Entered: ft³ 236283.34
